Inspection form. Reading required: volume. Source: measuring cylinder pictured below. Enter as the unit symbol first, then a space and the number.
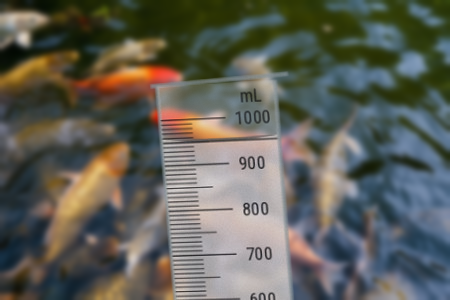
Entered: mL 950
